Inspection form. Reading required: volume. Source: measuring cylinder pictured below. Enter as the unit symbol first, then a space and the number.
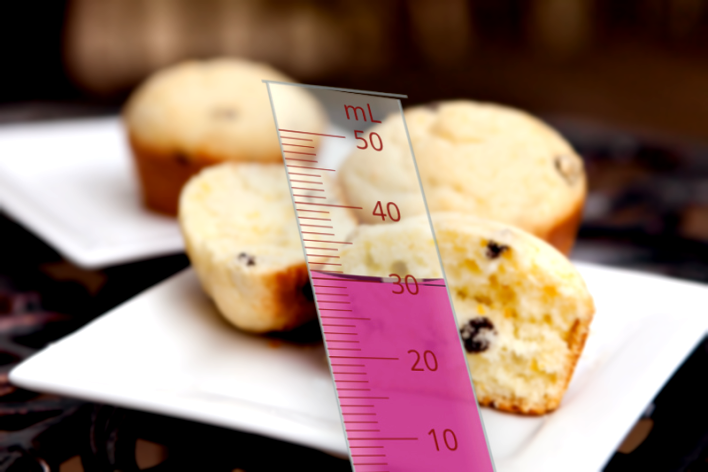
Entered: mL 30
